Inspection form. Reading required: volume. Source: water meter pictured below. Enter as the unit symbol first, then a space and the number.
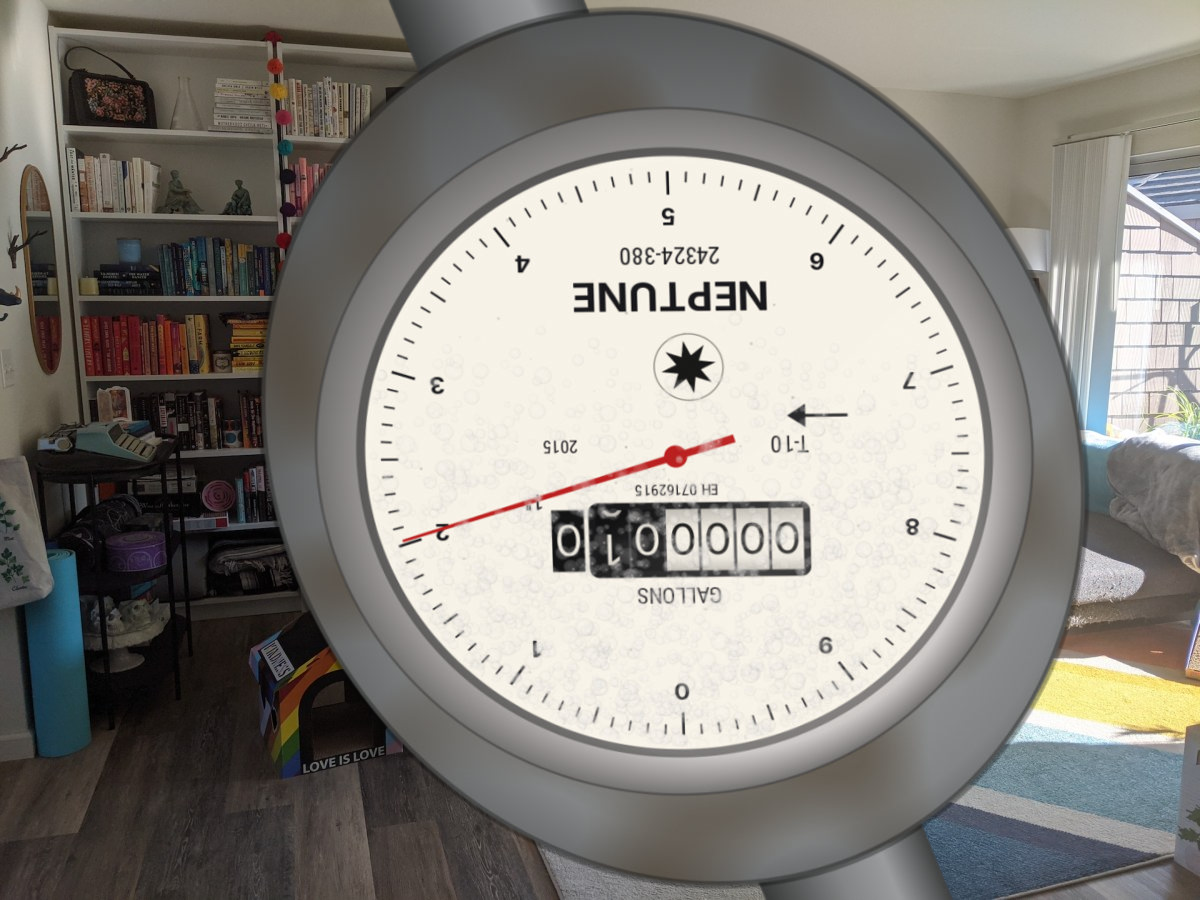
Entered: gal 12.0
